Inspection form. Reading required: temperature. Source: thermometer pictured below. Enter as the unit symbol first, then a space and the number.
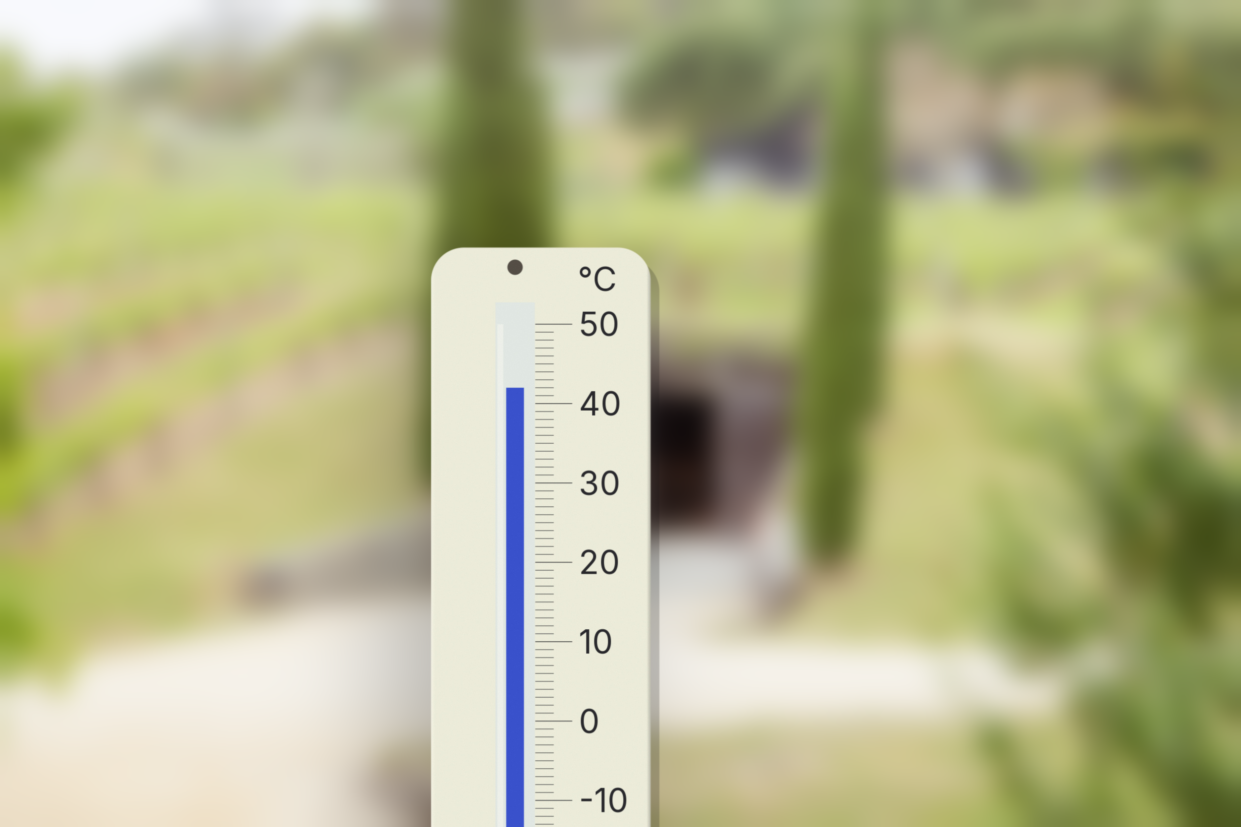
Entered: °C 42
